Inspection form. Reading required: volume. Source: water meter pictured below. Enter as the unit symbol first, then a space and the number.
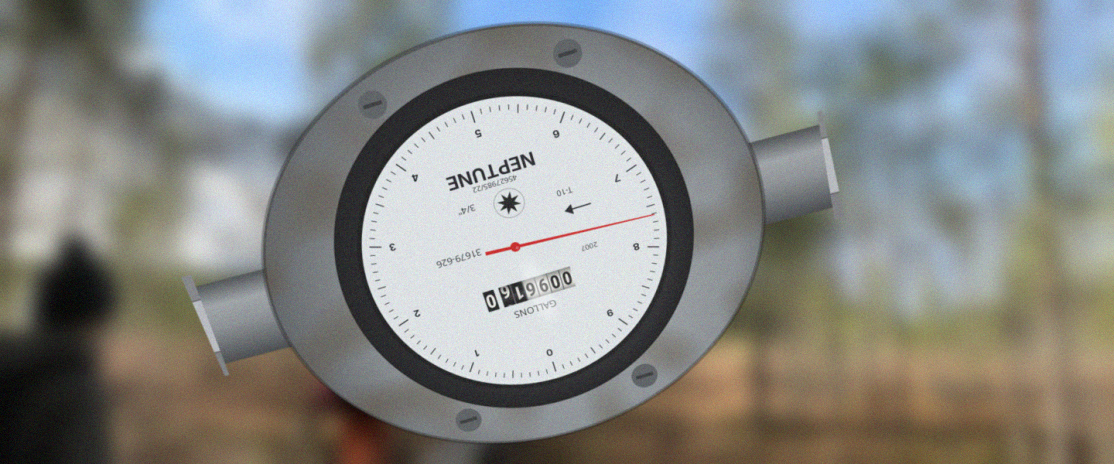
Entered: gal 96157.6
